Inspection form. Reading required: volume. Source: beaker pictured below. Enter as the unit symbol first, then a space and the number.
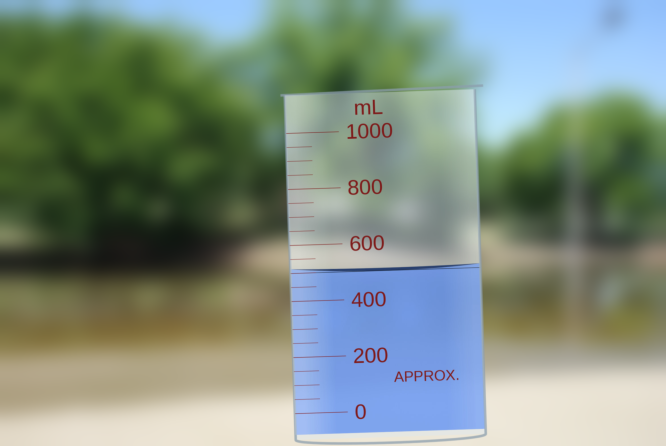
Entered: mL 500
